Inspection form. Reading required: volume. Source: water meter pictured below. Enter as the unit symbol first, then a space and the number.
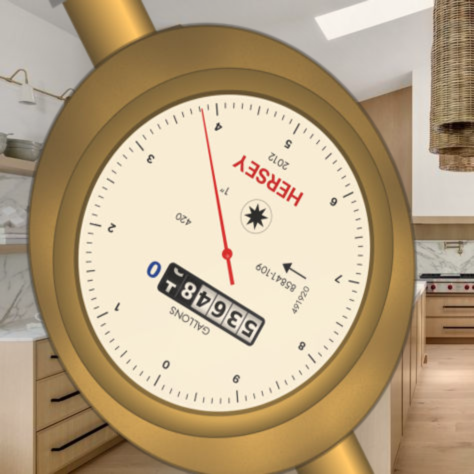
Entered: gal 5364813.8
